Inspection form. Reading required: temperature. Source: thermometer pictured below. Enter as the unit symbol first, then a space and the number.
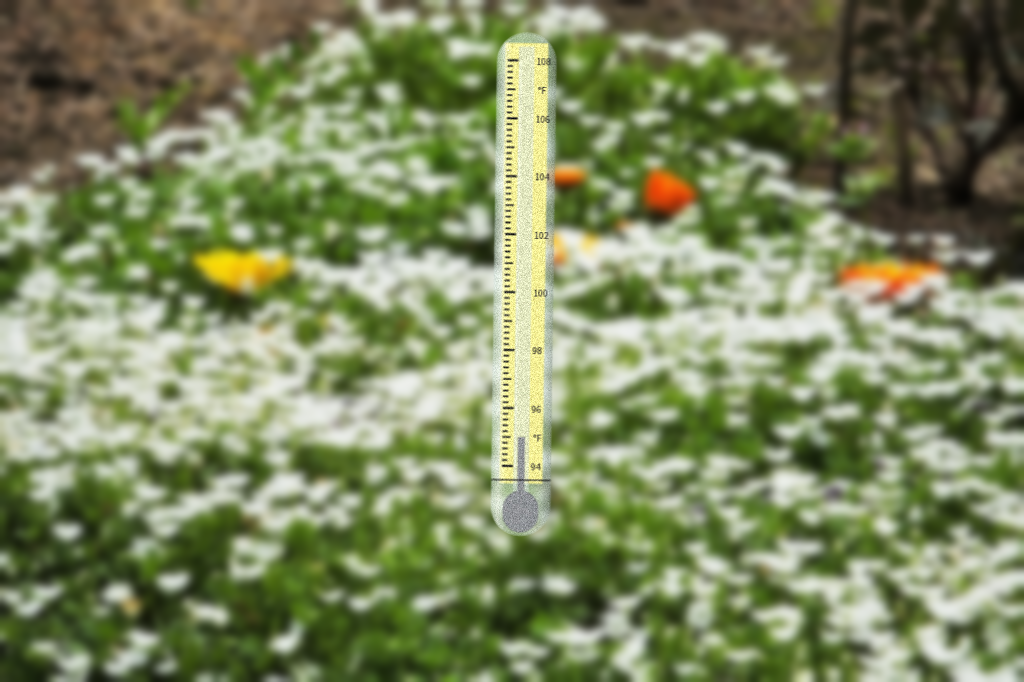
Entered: °F 95
